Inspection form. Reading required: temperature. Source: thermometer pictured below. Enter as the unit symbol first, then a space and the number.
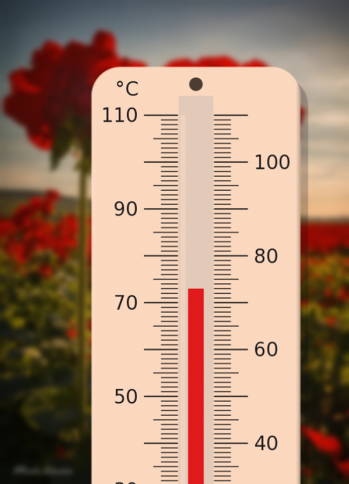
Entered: °C 73
